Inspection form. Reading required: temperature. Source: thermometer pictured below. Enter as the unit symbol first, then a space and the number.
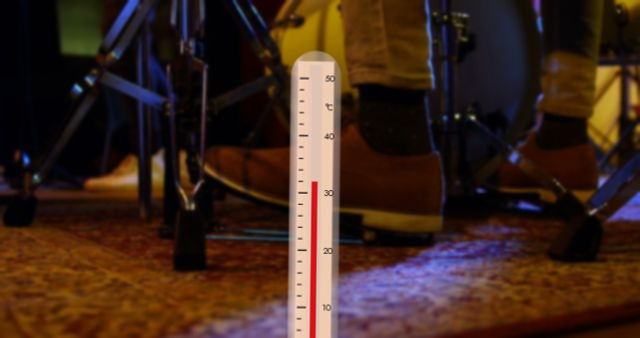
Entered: °C 32
